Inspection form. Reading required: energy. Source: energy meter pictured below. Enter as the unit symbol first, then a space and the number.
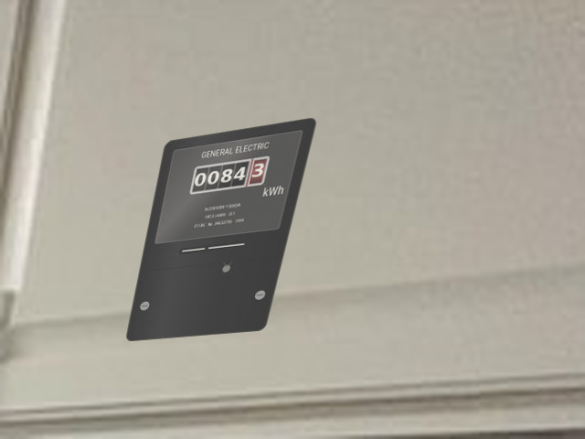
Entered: kWh 84.3
